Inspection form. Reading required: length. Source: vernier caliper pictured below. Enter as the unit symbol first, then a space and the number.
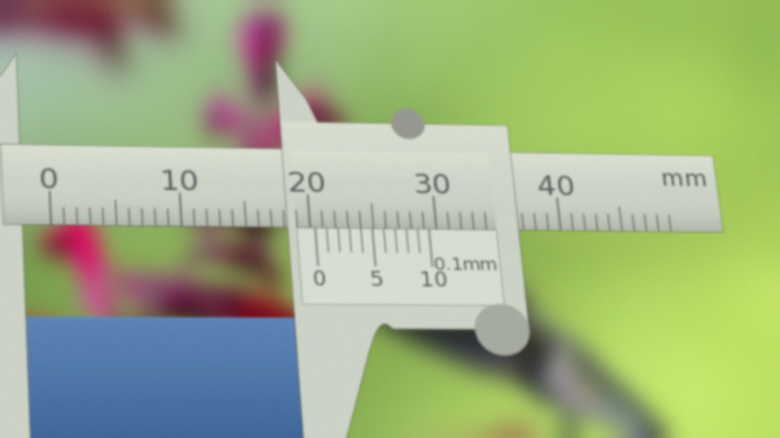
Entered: mm 20.4
